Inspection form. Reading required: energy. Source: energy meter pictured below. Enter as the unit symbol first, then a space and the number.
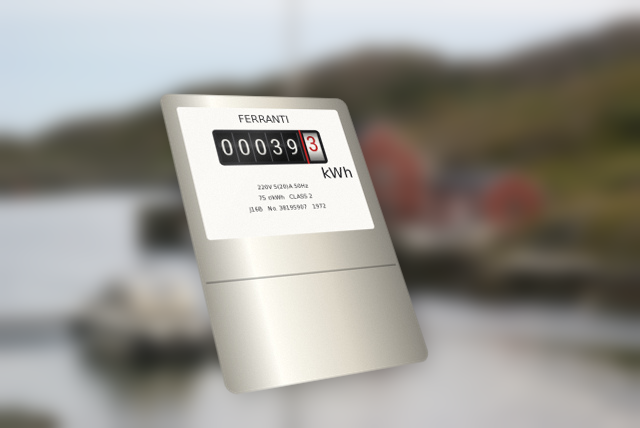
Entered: kWh 39.3
